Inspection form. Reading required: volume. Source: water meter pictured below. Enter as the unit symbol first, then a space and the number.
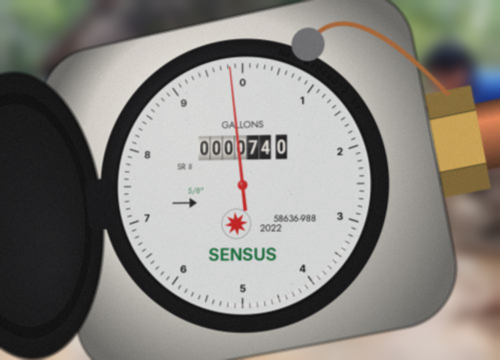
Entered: gal 739.8
